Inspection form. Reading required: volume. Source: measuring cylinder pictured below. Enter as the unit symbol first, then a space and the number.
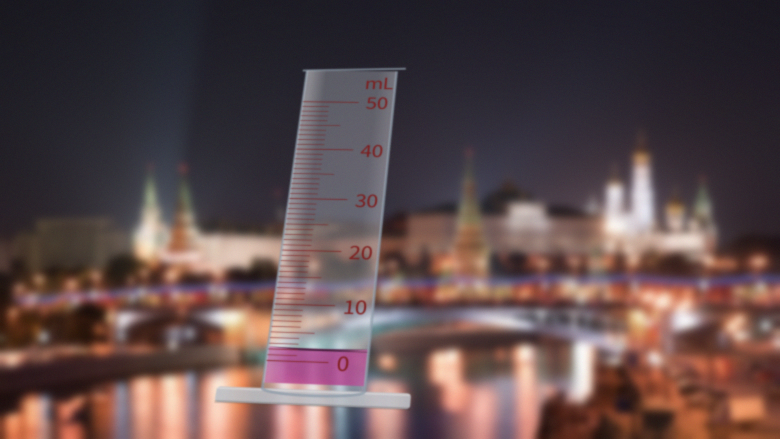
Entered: mL 2
